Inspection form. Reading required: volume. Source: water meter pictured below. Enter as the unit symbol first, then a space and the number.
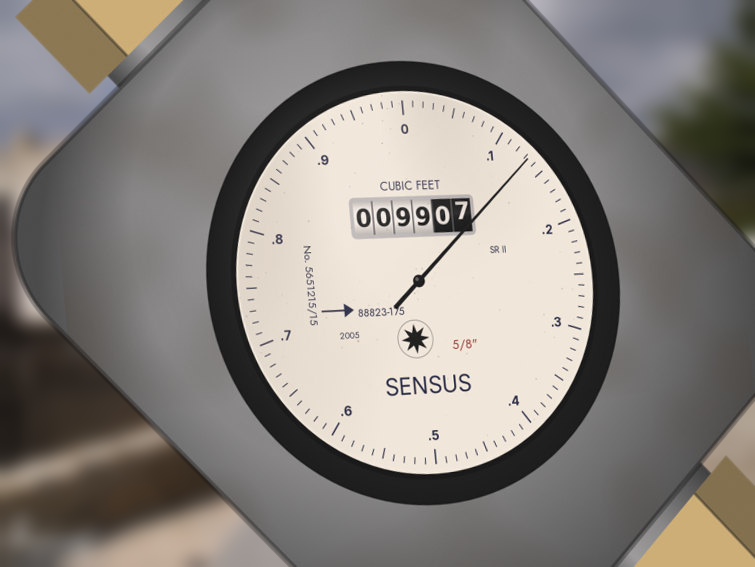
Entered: ft³ 9907.13
